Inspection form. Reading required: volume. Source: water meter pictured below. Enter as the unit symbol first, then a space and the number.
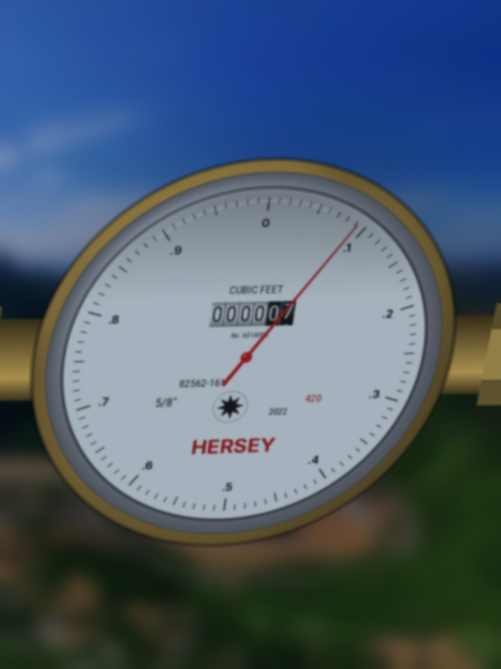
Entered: ft³ 7.09
